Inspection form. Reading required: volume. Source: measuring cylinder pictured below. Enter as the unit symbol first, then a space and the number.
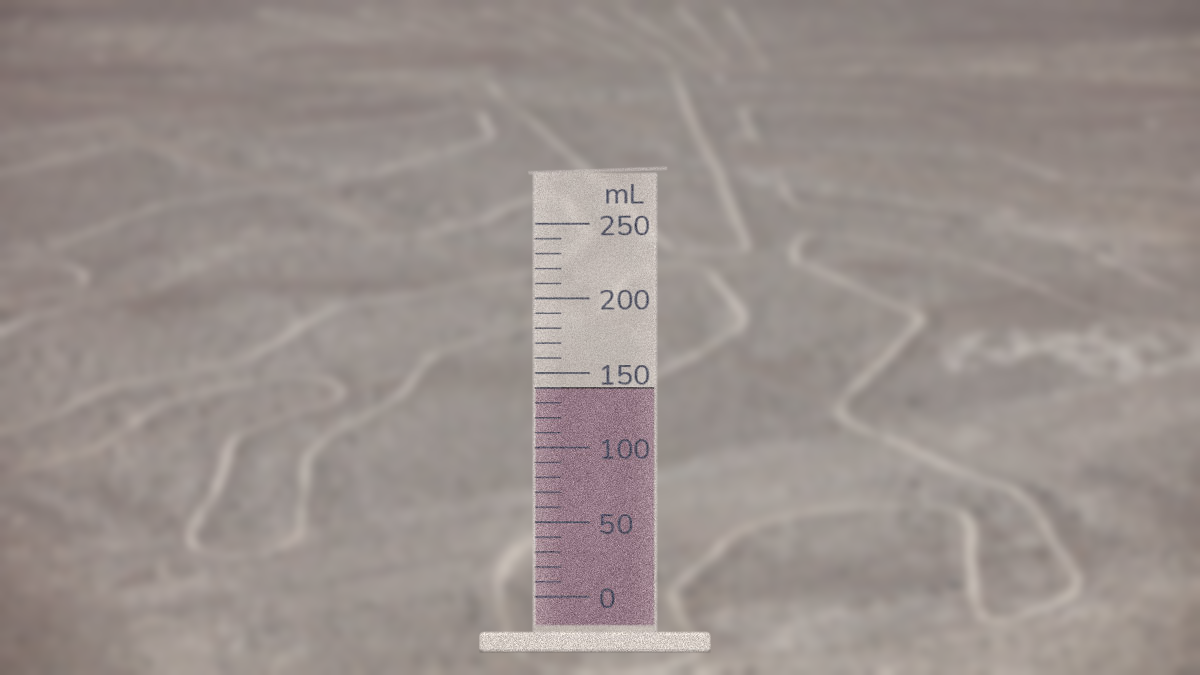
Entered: mL 140
